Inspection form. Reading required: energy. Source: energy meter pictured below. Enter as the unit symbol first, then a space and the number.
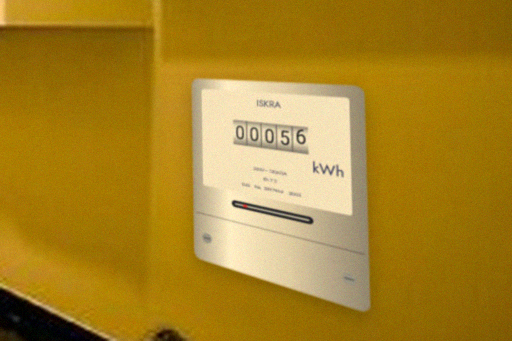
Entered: kWh 56
